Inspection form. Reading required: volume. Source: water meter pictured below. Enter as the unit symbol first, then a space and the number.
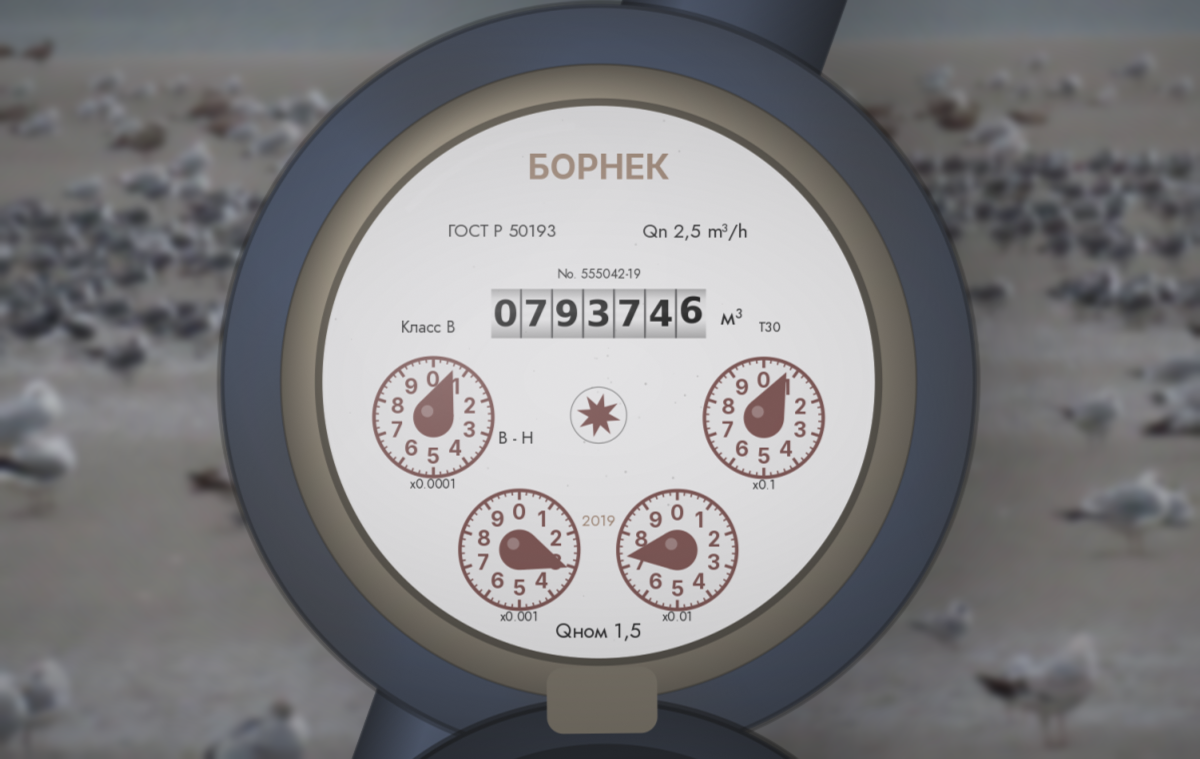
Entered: m³ 793746.0730
